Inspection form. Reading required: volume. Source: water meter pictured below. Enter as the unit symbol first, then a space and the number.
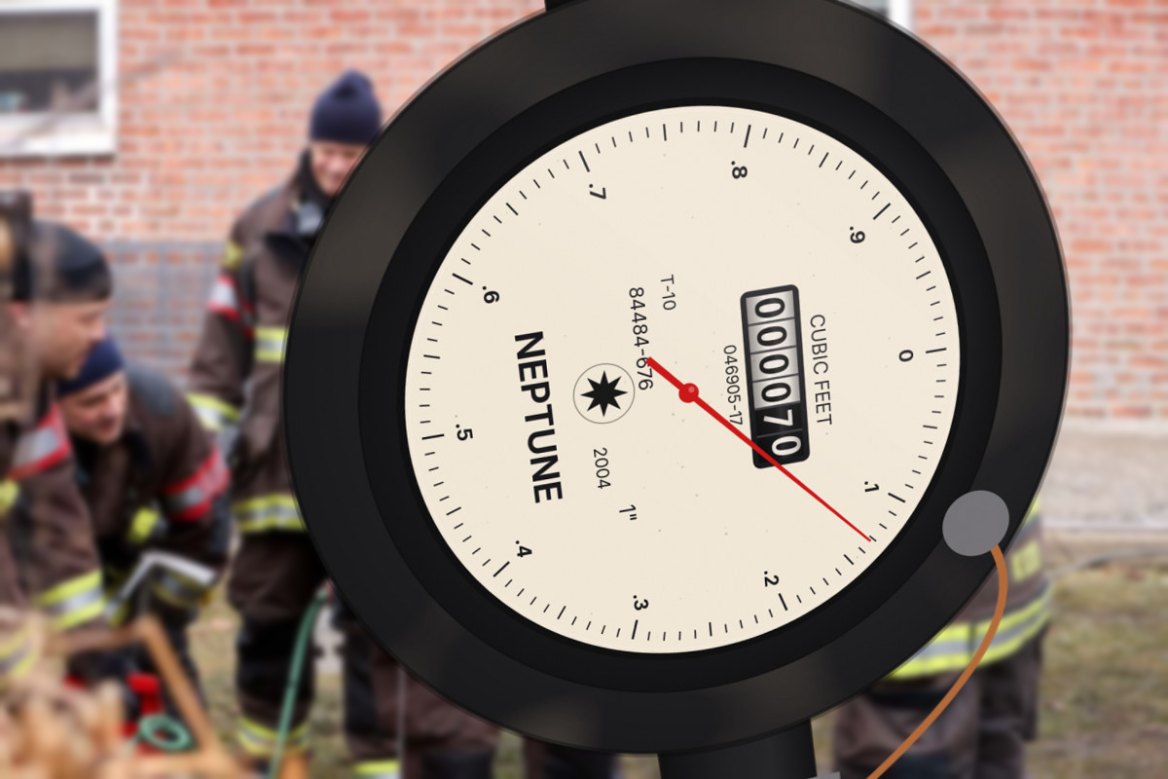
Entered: ft³ 70.13
